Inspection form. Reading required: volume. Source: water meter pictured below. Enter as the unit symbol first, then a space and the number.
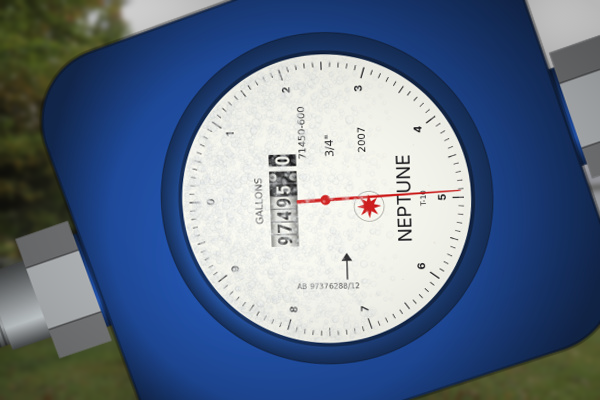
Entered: gal 9749584.9
